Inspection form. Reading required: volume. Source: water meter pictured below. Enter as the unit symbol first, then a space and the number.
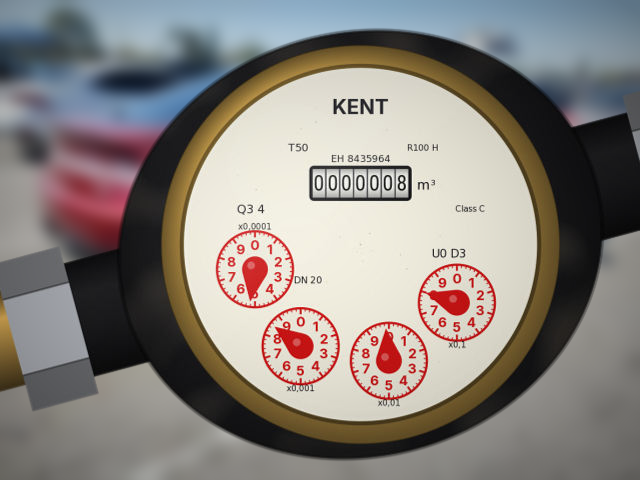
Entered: m³ 8.7985
